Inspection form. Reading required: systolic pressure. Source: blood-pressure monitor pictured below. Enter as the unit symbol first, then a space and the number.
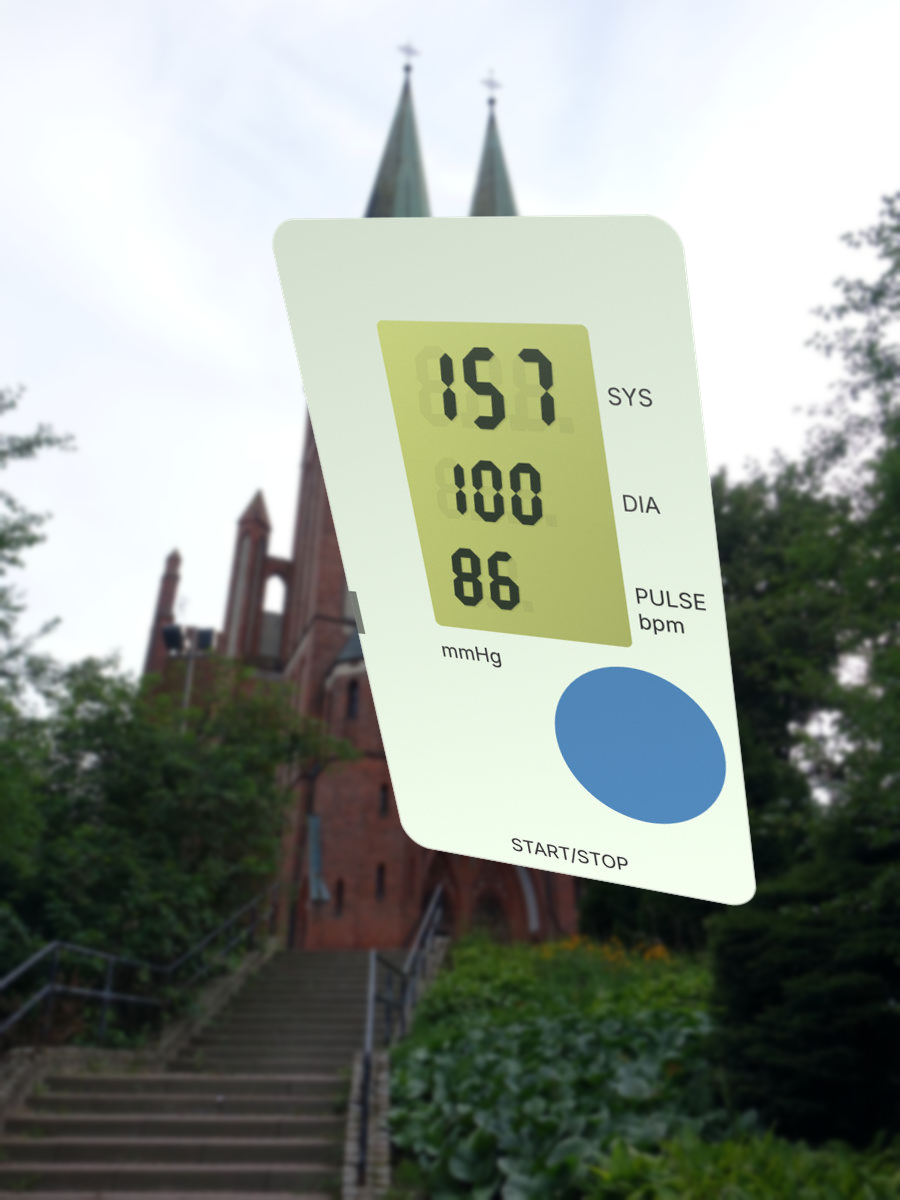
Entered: mmHg 157
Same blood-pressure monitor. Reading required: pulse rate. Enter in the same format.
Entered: bpm 86
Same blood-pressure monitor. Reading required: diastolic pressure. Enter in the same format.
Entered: mmHg 100
